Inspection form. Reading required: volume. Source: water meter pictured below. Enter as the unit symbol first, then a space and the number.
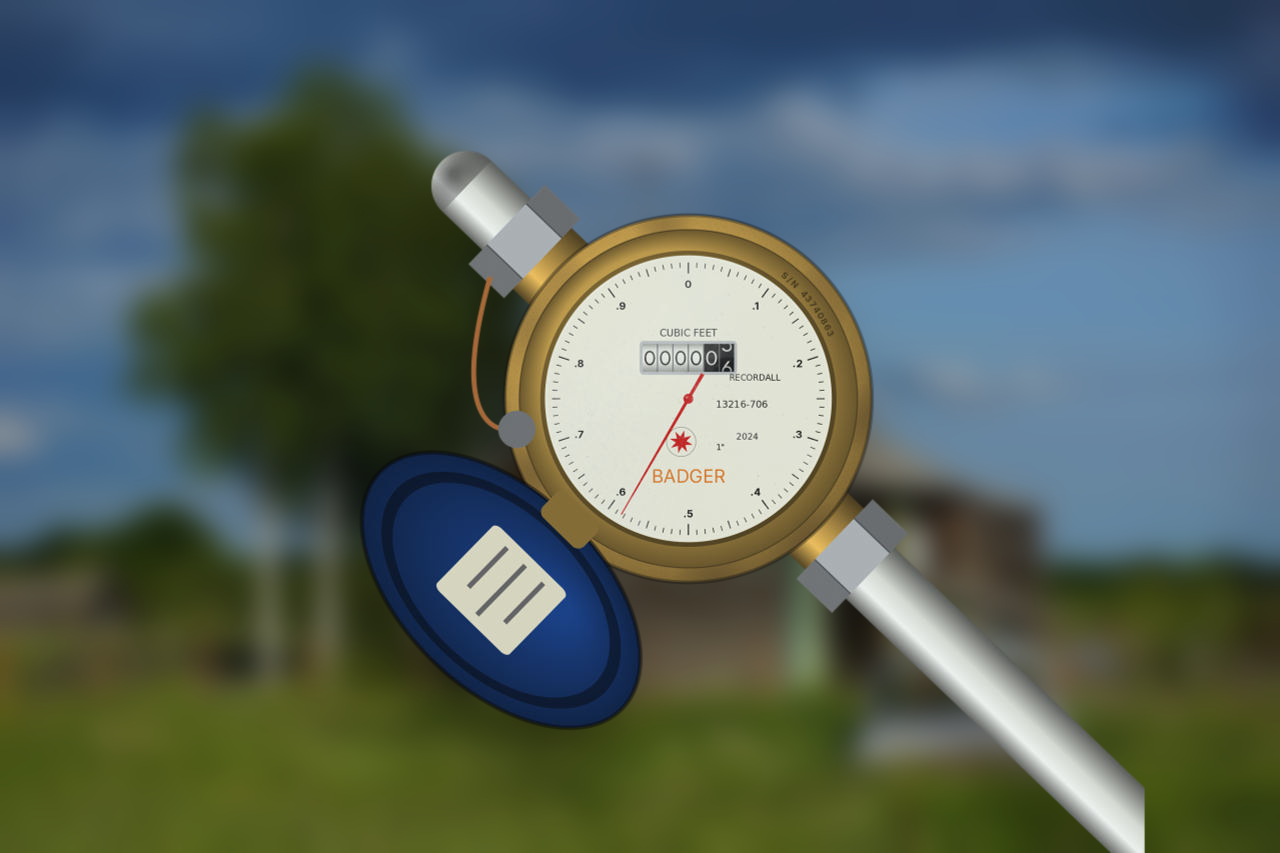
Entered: ft³ 5.58
